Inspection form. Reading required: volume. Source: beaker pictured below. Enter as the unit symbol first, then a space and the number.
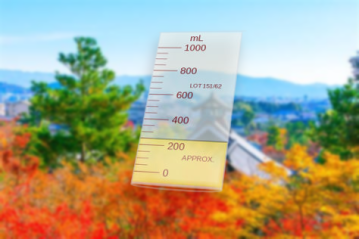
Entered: mL 250
